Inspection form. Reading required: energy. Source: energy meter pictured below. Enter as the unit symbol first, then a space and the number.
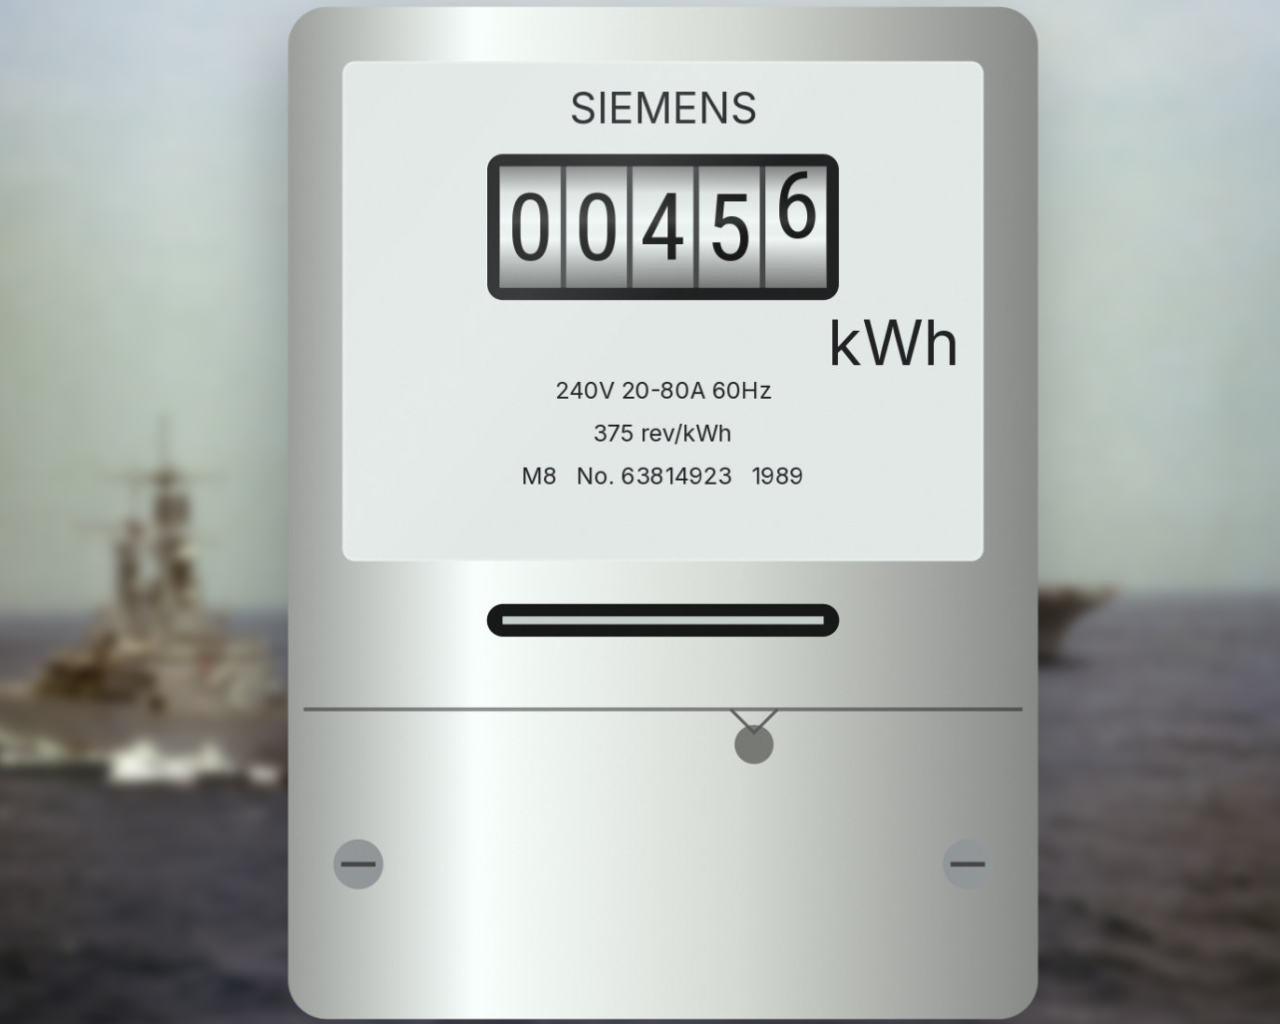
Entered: kWh 456
